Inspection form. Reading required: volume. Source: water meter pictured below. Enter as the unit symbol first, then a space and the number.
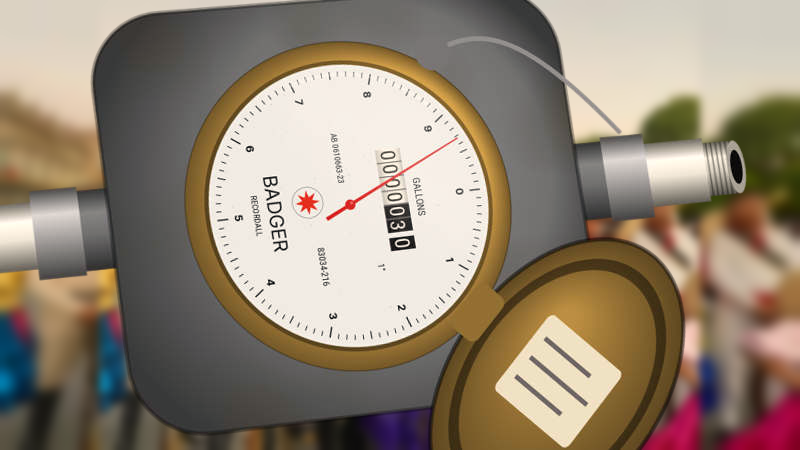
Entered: gal 29.3
